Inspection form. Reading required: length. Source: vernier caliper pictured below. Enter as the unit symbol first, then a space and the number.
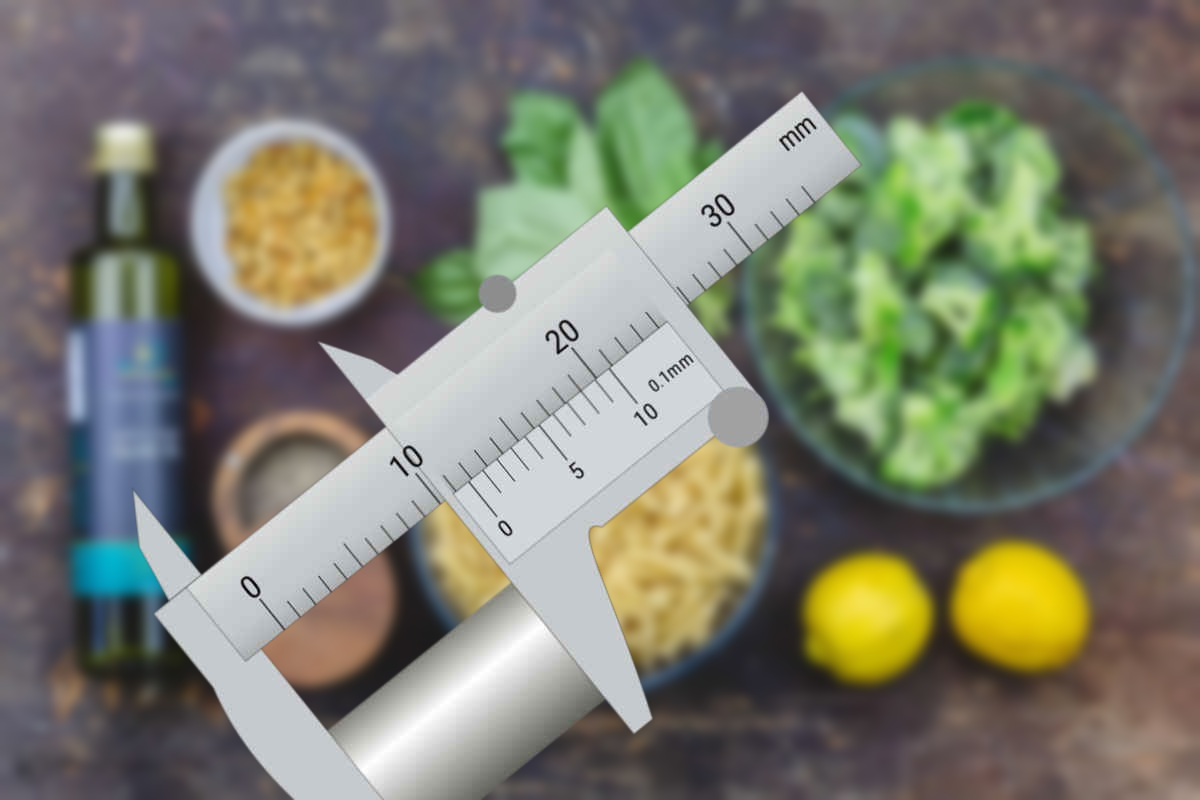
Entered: mm 11.8
